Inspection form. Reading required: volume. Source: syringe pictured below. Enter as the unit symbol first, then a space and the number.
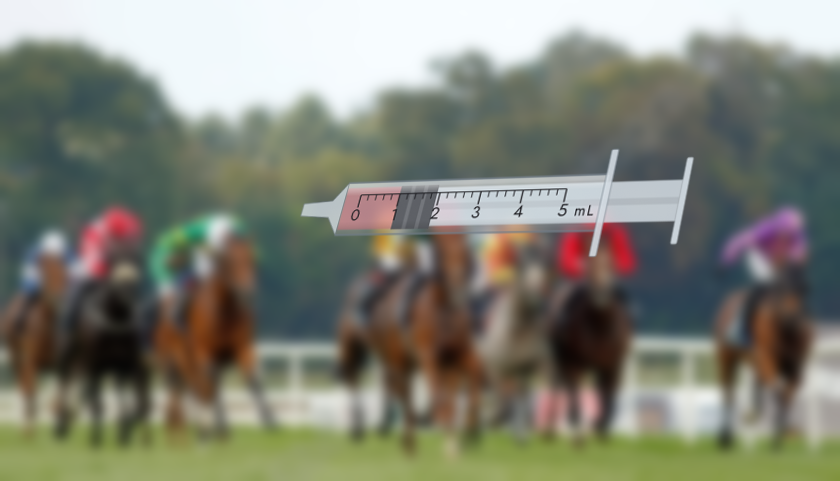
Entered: mL 1
